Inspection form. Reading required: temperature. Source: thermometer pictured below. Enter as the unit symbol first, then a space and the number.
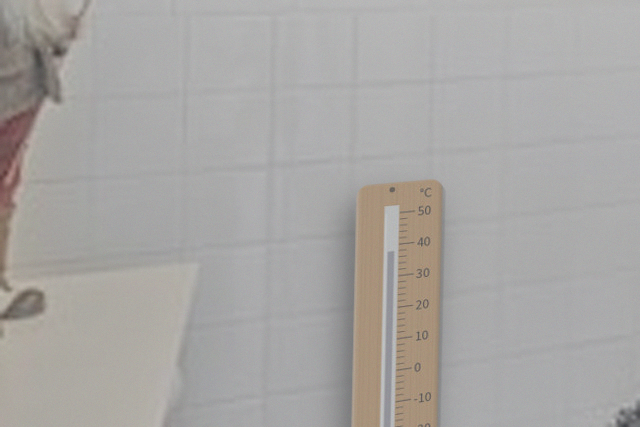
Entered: °C 38
